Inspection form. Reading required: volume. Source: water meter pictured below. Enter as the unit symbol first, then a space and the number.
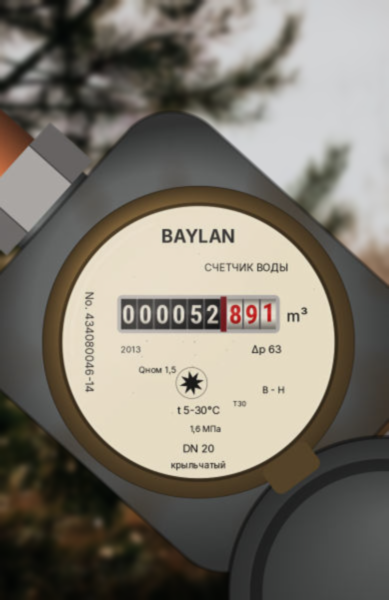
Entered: m³ 52.891
